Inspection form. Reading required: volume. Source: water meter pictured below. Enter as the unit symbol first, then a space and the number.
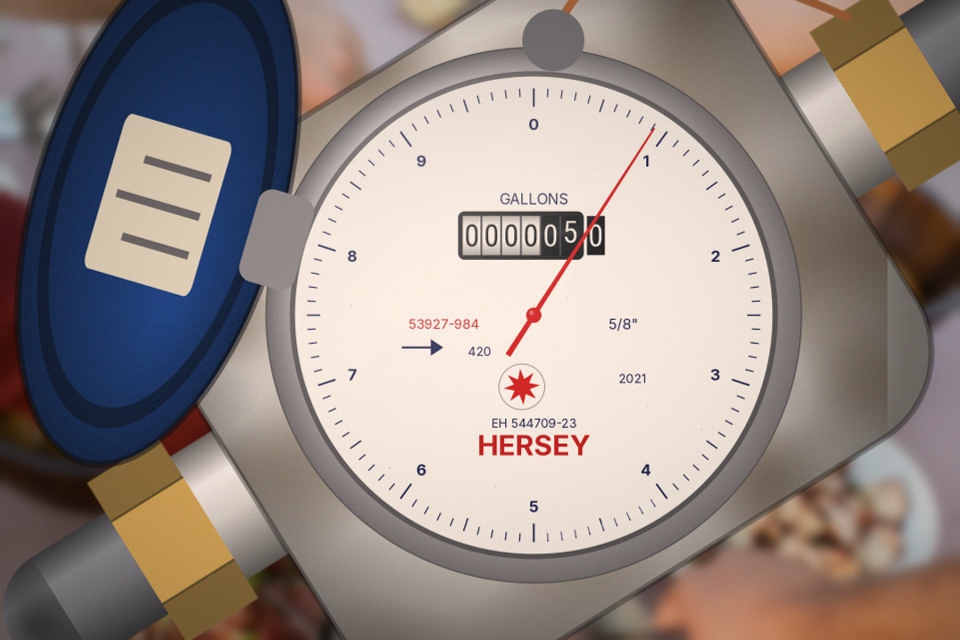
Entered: gal 50.9
